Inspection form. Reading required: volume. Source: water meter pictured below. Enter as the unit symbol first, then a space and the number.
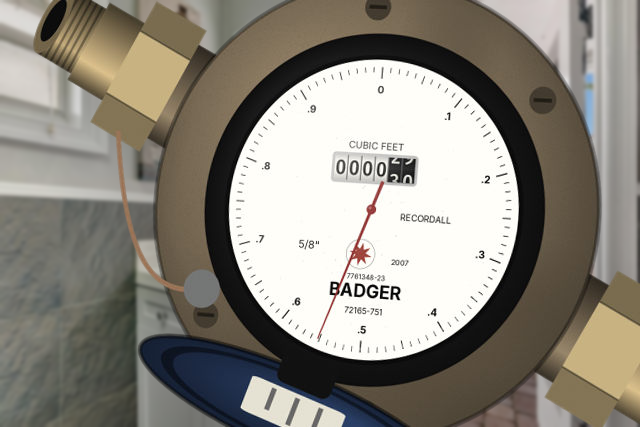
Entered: ft³ 29.55
